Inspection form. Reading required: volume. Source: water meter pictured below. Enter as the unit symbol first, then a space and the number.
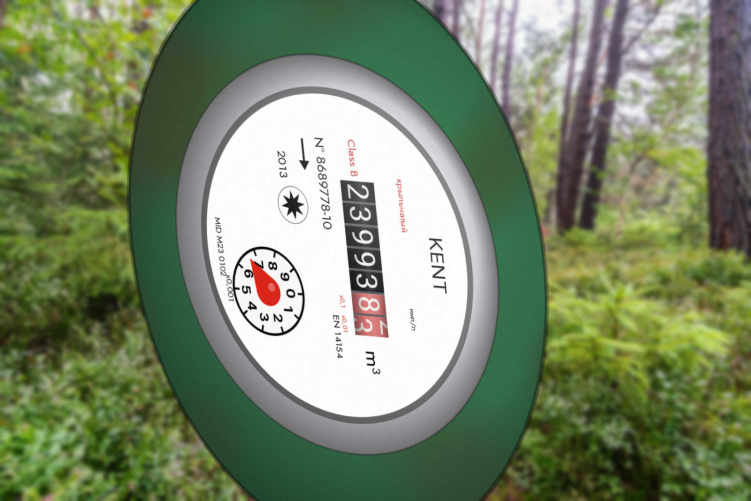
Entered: m³ 23993.826
